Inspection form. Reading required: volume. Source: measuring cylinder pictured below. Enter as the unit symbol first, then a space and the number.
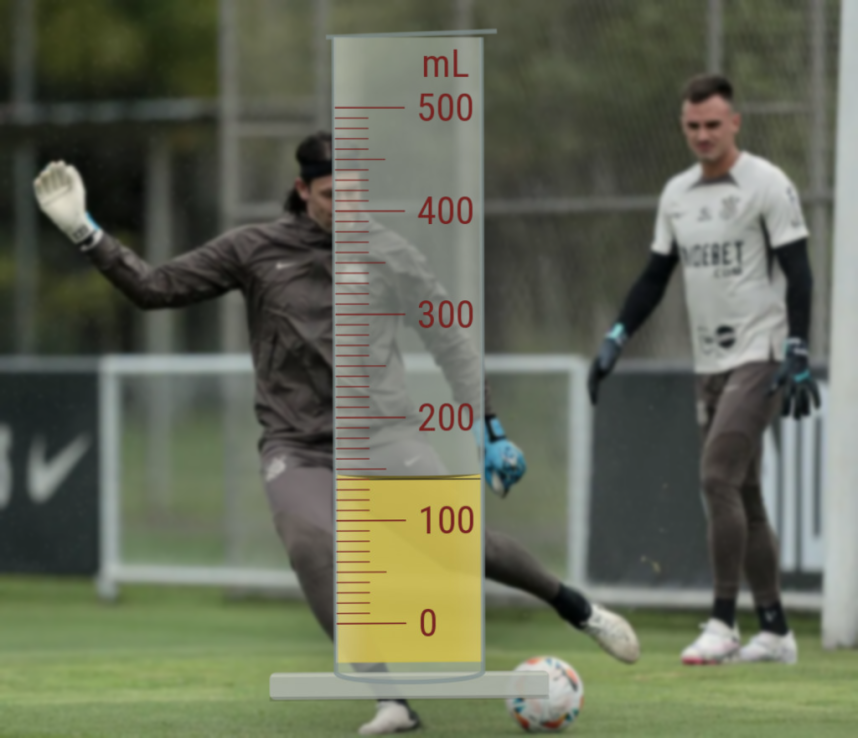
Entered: mL 140
